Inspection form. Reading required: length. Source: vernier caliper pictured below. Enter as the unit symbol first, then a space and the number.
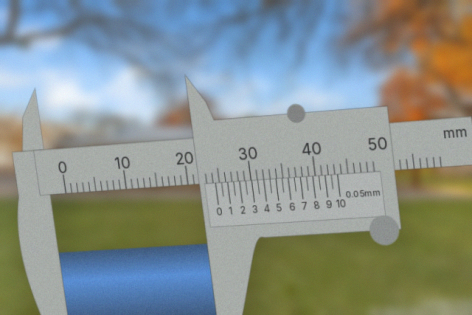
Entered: mm 24.4
